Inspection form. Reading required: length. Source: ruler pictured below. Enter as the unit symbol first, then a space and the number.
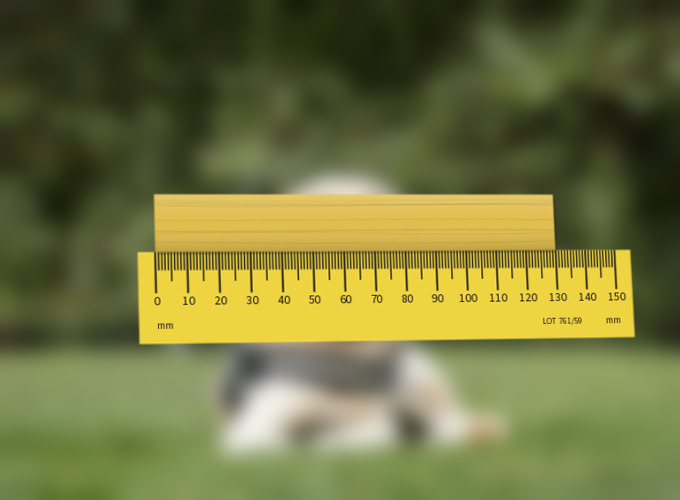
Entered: mm 130
